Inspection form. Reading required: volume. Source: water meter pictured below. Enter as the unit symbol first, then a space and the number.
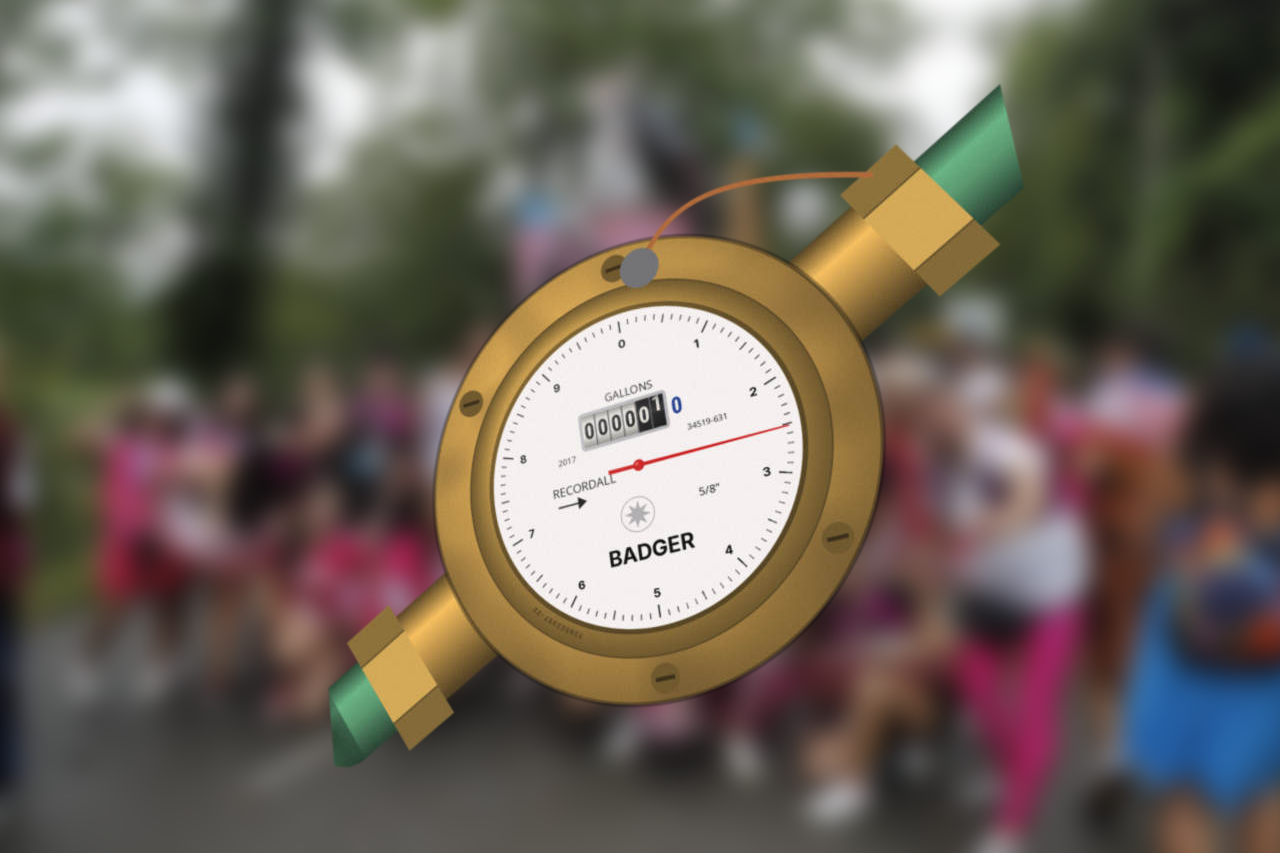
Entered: gal 12.5
